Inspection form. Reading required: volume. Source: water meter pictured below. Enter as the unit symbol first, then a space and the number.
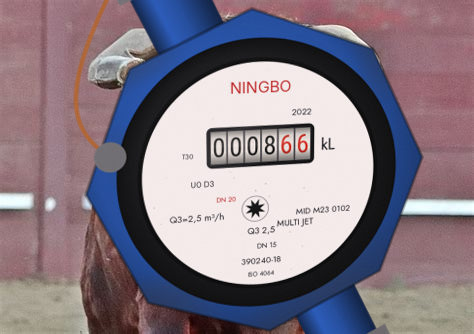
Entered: kL 8.66
